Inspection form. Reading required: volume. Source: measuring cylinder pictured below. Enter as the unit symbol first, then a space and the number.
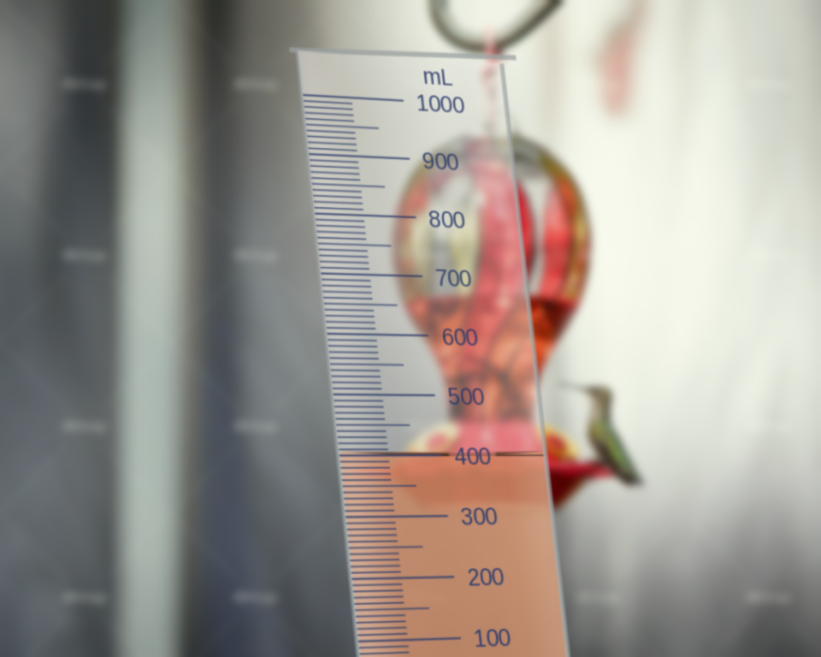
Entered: mL 400
